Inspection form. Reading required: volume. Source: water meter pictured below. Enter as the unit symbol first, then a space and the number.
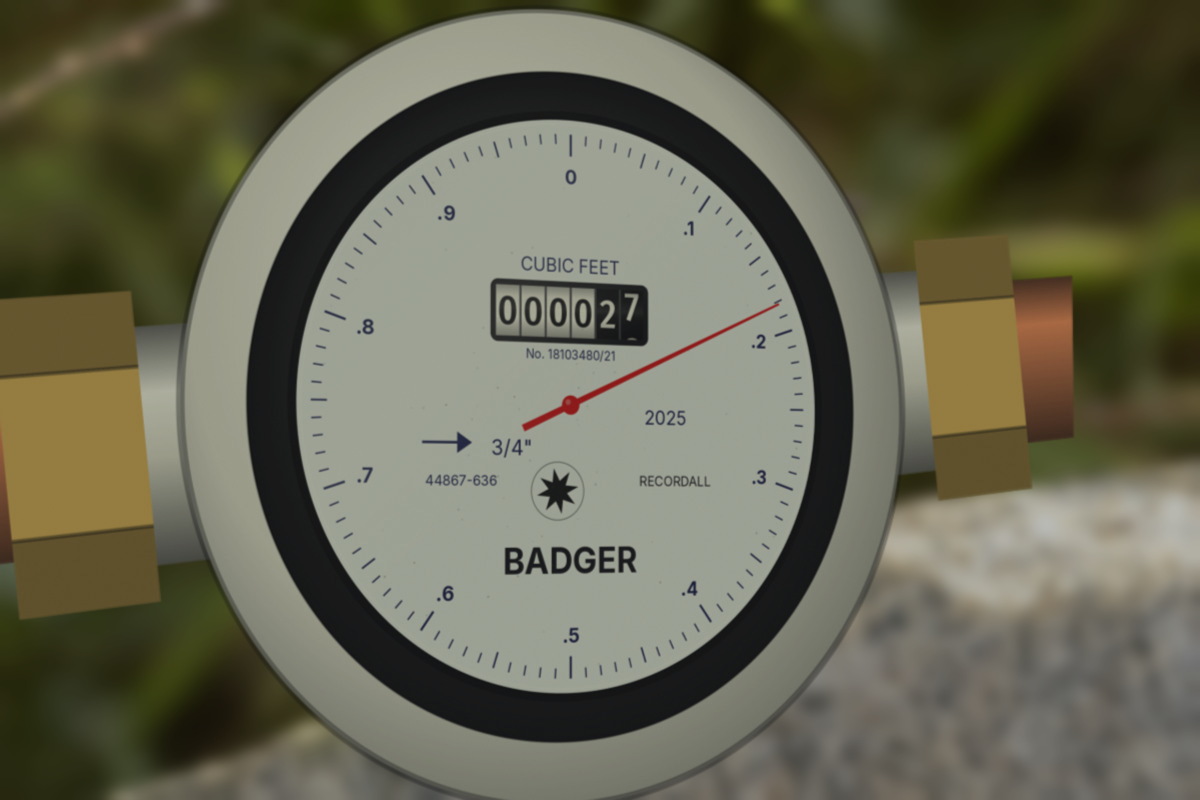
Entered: ft³ 27.18
